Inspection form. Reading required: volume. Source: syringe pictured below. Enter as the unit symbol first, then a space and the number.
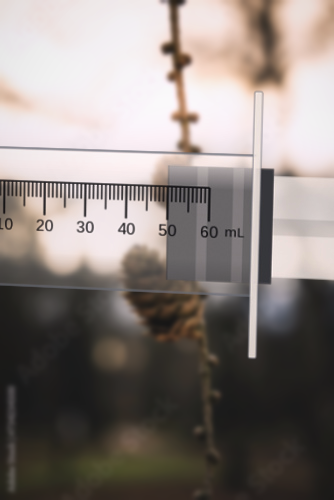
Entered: mL 50
